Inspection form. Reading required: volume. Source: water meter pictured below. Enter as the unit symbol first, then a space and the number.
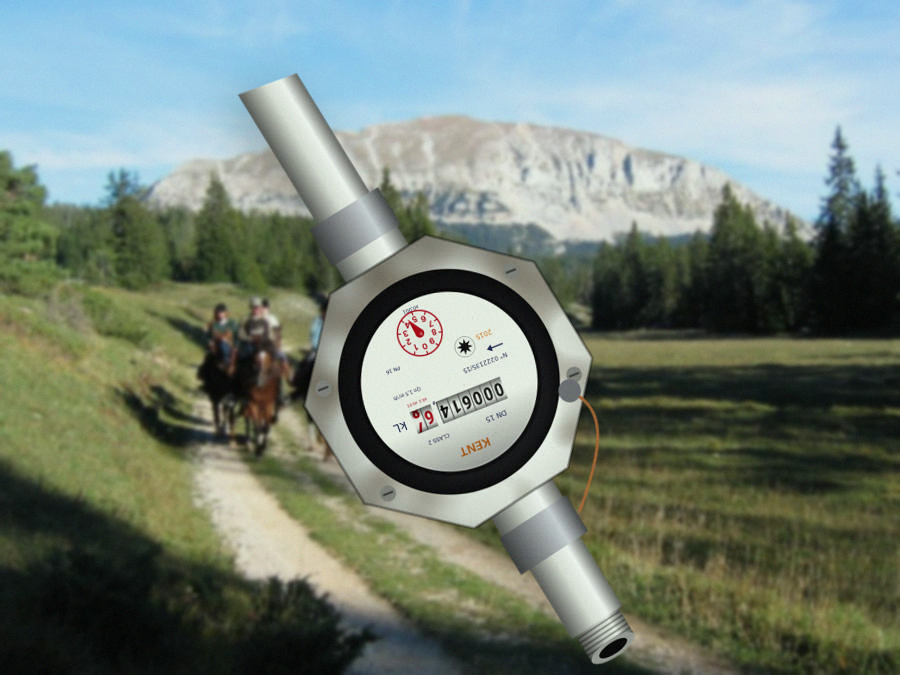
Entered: kL 614.674
